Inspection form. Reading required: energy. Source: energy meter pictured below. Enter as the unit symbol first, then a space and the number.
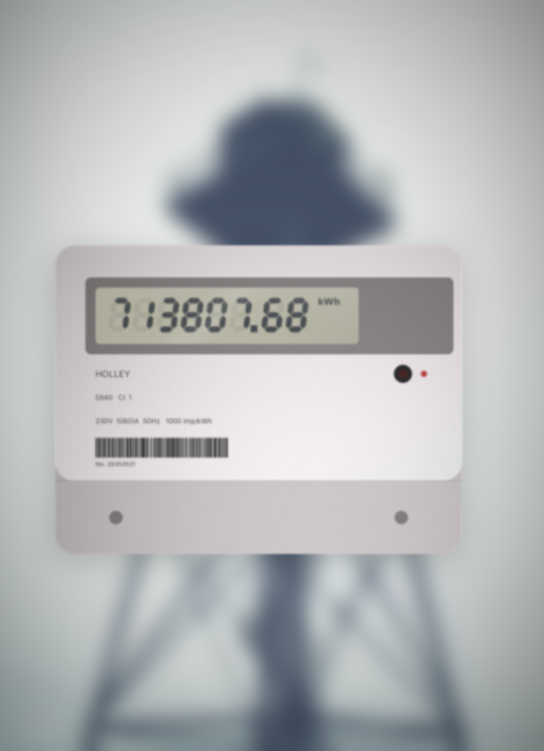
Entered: kWh 713807.68
